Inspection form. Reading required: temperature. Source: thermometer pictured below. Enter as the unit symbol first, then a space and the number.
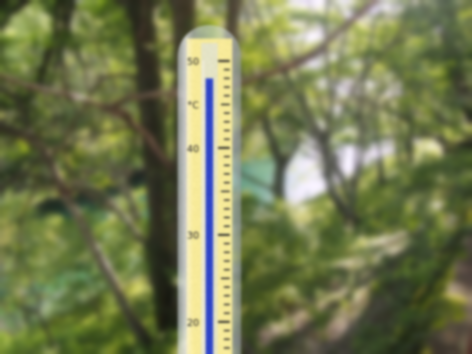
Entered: °C 48
